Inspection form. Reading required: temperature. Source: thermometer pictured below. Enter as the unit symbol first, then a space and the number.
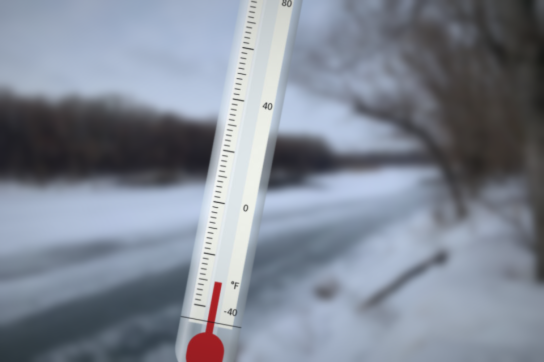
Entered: °F -30
